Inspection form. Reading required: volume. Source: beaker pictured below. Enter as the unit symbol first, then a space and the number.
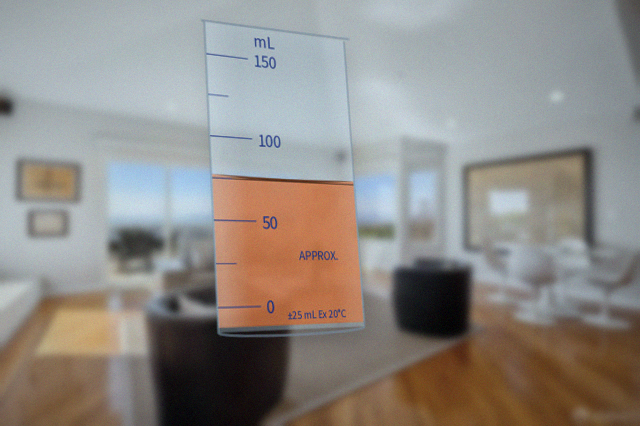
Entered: mL 75
